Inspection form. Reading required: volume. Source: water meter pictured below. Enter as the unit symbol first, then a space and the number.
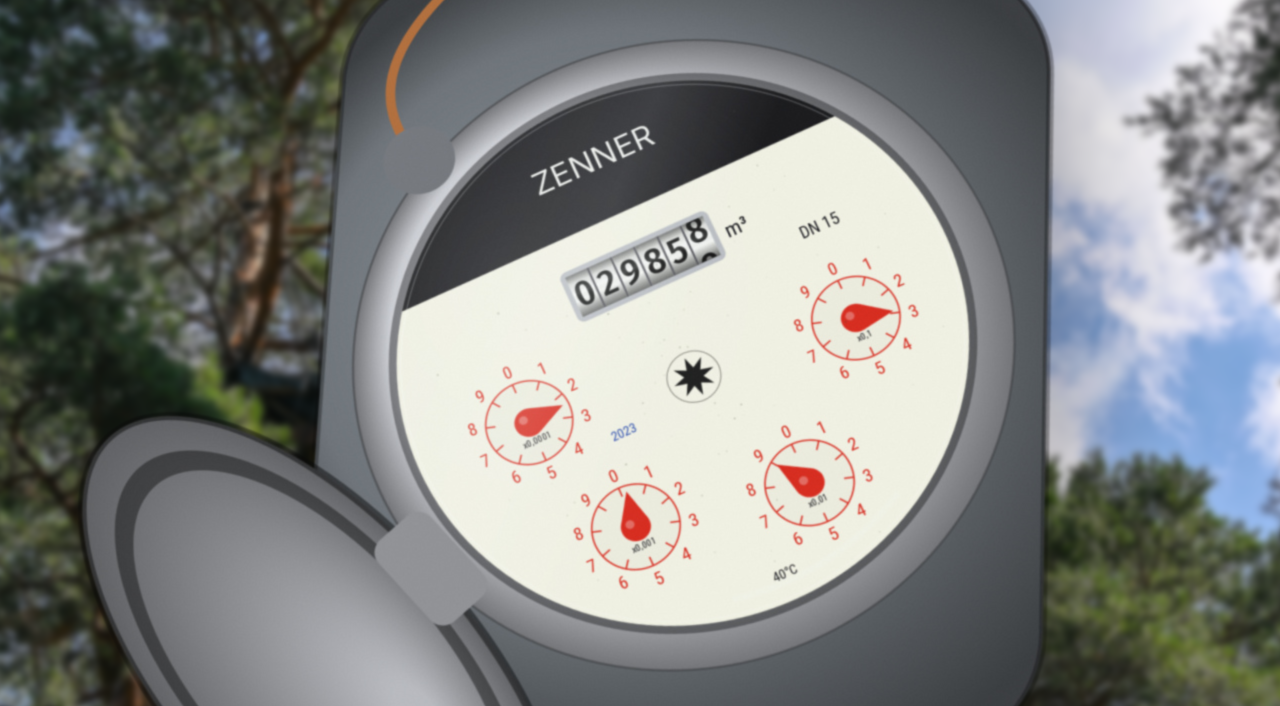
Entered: m³ 29858.2902
